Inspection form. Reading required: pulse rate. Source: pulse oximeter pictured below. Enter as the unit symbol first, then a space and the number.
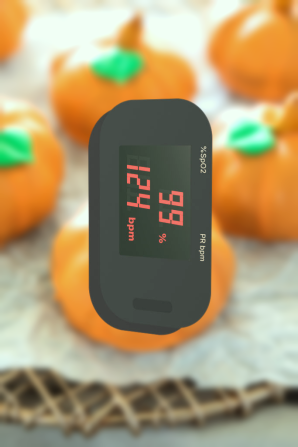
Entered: bpm 124
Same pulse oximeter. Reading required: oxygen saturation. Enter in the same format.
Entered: % 99
